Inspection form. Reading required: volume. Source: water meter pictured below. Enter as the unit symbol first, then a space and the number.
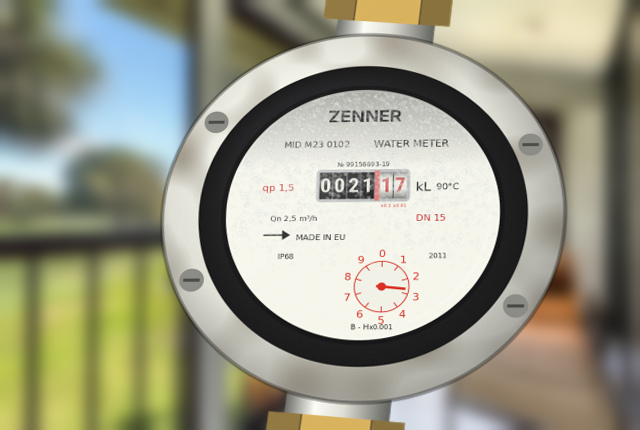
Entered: kL 21.172
